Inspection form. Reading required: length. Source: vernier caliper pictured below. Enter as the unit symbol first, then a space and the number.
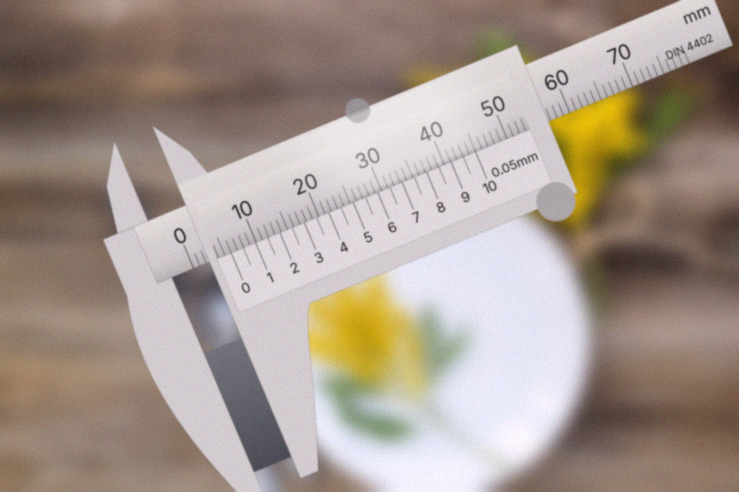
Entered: mm 6.0
